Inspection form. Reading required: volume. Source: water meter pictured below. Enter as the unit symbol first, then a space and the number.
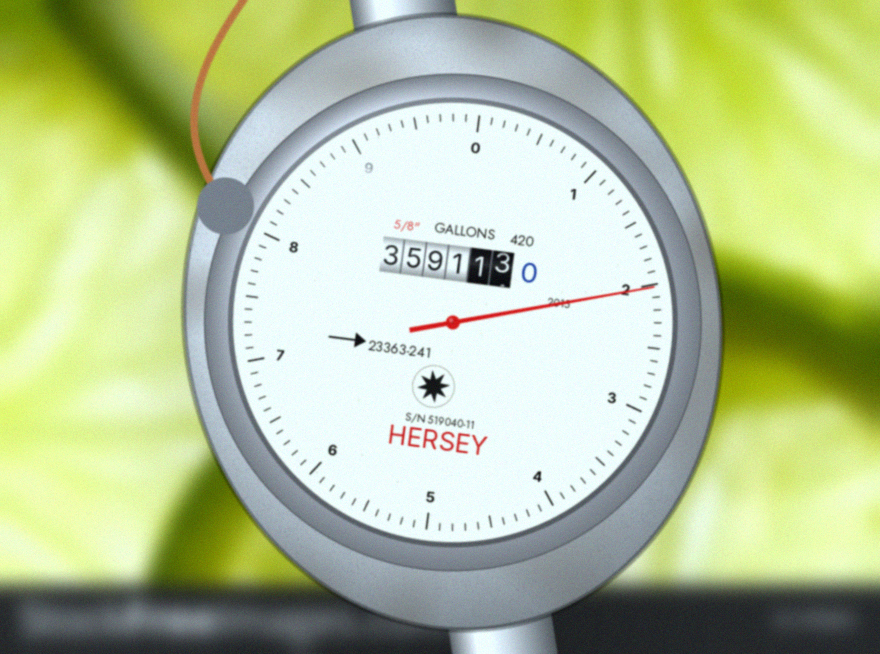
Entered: gal 3591132.0
